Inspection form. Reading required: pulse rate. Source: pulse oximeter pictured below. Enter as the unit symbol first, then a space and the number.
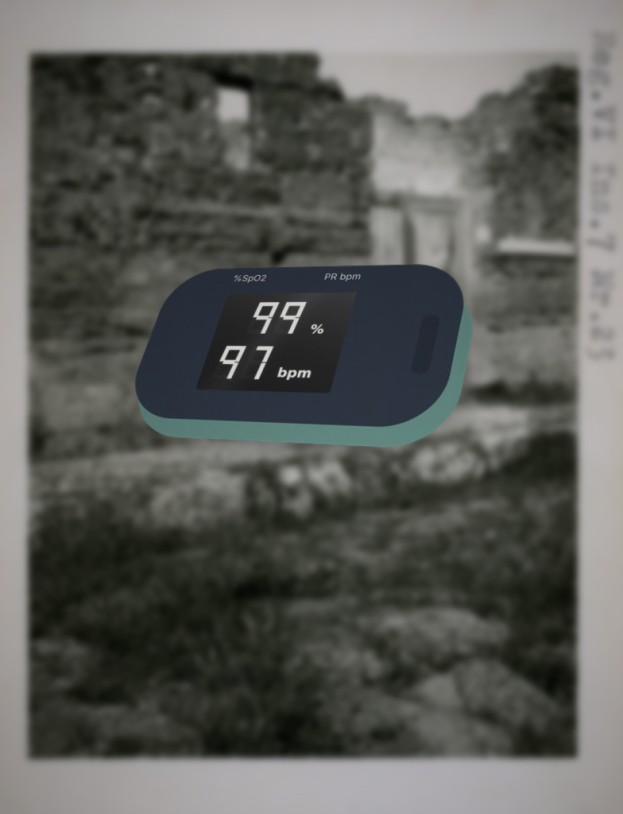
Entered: bpm 97
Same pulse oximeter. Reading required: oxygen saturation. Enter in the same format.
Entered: % 99
